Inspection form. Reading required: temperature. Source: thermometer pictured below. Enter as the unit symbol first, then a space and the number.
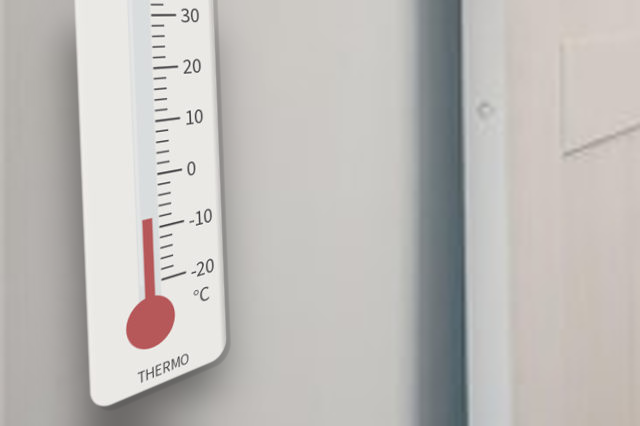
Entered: °C -8
